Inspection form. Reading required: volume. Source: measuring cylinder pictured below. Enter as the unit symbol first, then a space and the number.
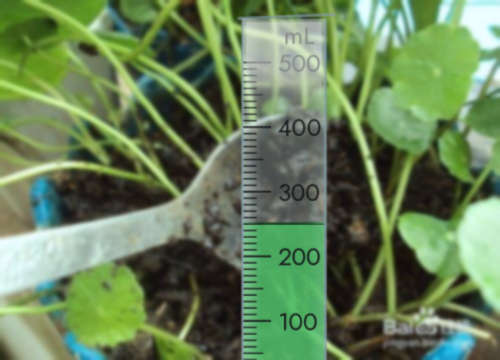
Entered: mL 250
